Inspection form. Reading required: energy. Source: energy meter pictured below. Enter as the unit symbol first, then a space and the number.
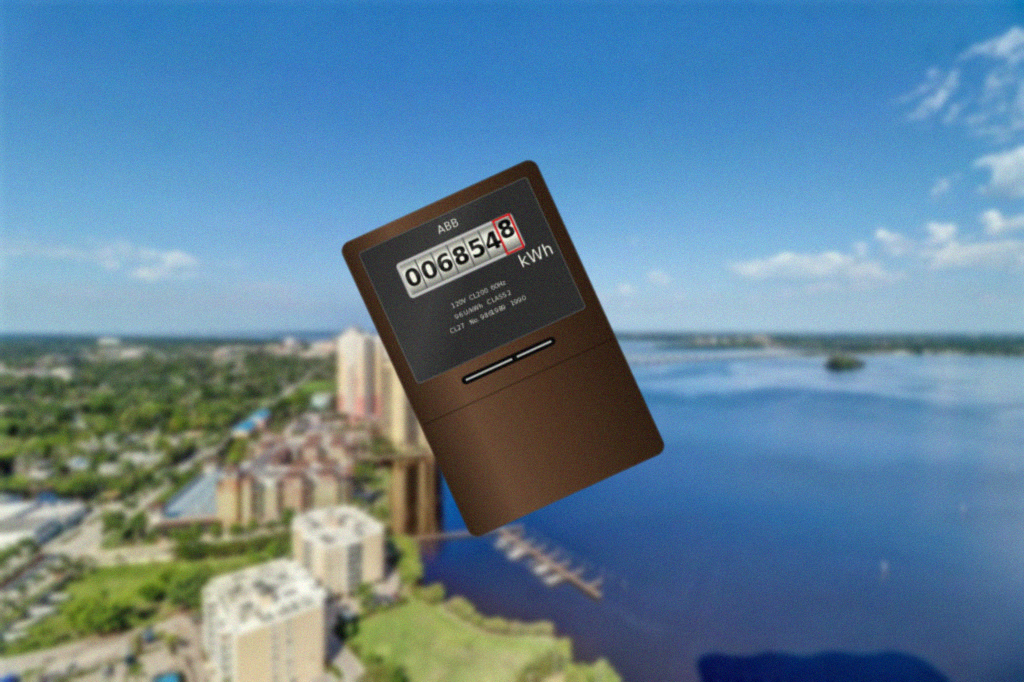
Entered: kWh 6854.8
